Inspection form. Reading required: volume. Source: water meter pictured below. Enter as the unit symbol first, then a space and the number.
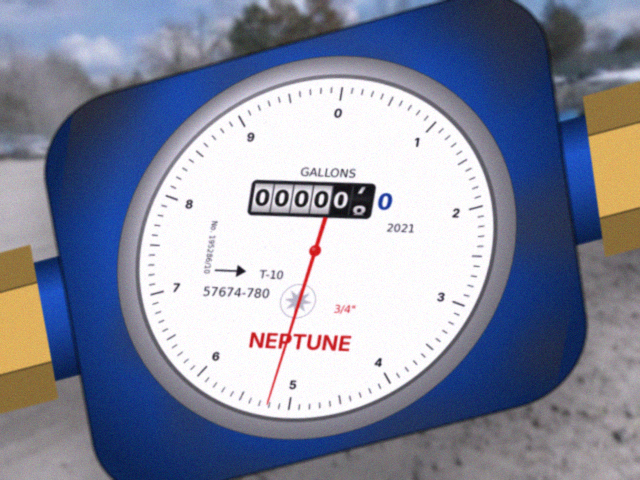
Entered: gal 75.2
